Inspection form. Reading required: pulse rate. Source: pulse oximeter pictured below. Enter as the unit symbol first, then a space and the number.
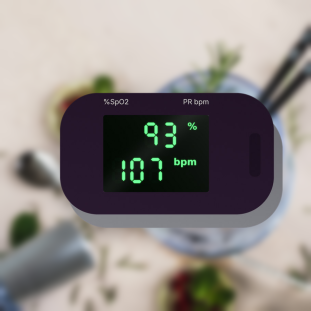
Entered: bpm 107
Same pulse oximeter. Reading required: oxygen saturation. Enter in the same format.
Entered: % 93
